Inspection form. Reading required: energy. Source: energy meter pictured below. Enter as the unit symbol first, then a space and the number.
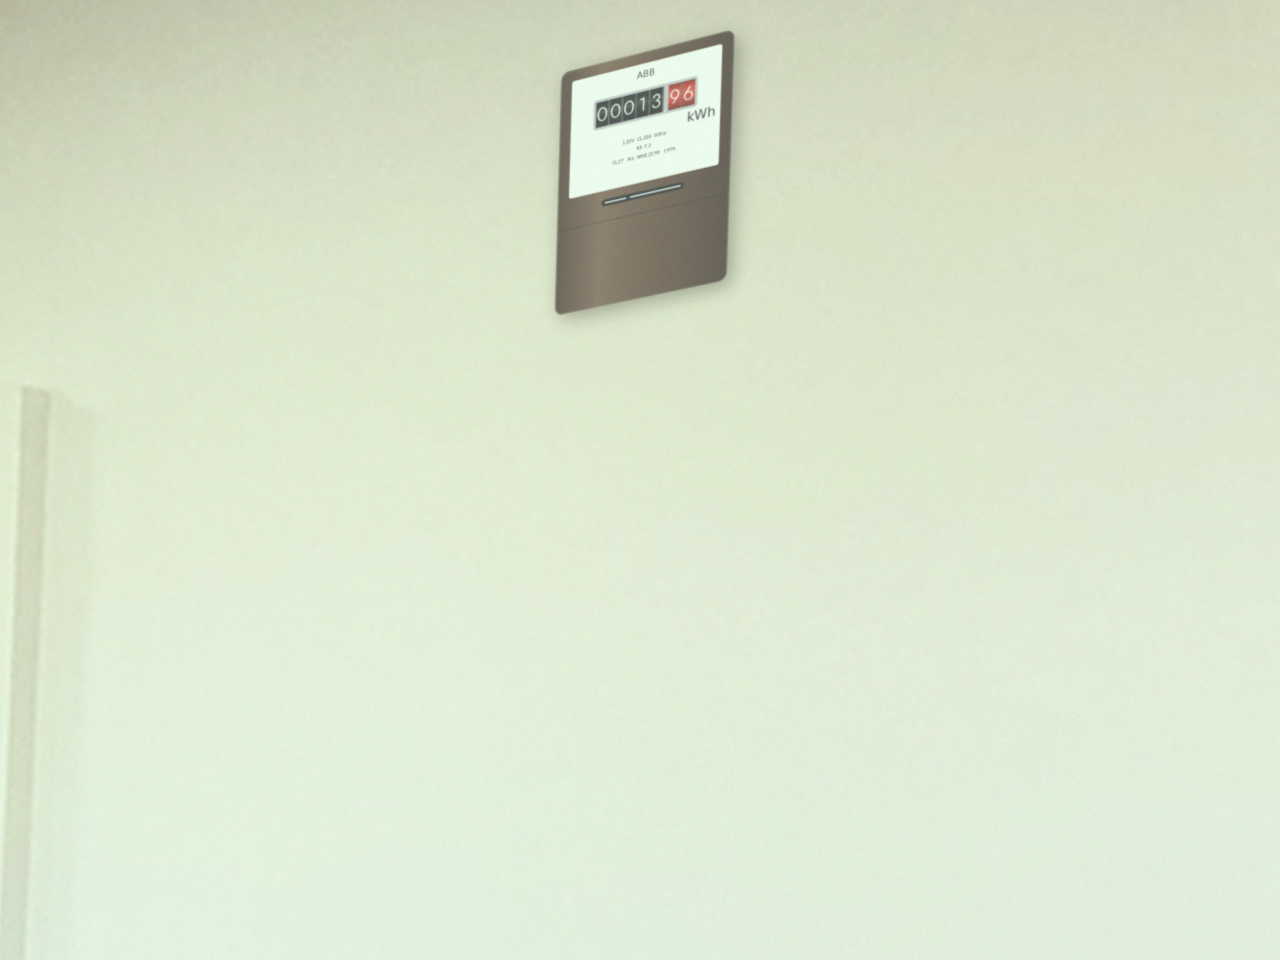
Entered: kWh 13.96
